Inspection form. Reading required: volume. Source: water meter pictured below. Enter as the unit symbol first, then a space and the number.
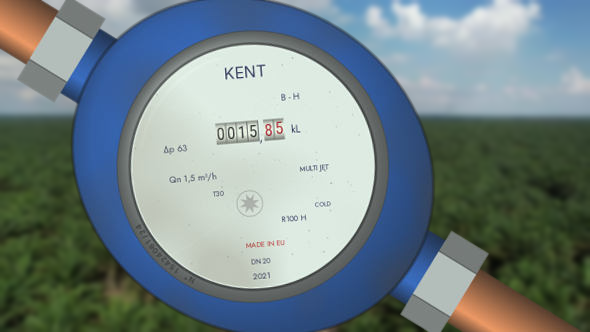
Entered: kL 15.85
